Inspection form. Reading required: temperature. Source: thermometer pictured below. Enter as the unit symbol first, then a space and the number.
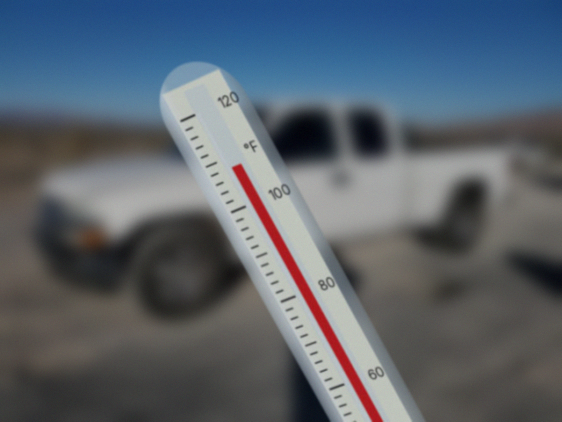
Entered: °F 108
